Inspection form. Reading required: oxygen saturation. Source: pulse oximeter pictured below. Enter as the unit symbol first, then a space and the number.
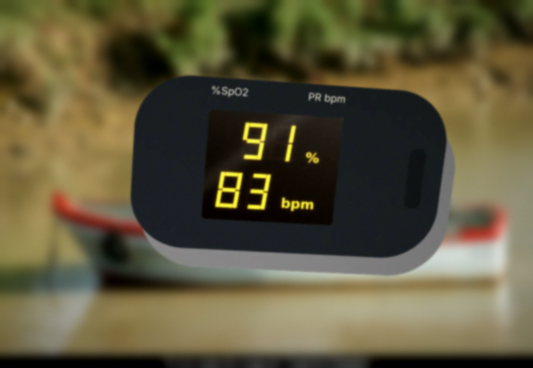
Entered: % 91
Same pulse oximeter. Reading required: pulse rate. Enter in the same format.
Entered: bpm 83
